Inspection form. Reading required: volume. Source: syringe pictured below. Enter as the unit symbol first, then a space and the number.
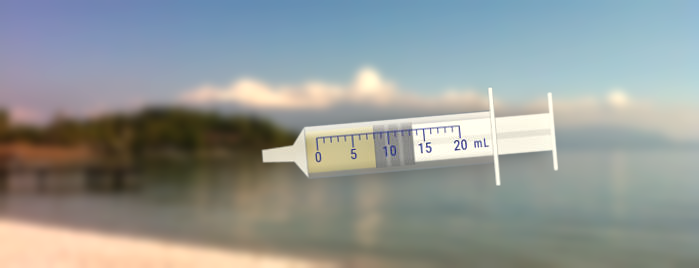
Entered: mL 8
